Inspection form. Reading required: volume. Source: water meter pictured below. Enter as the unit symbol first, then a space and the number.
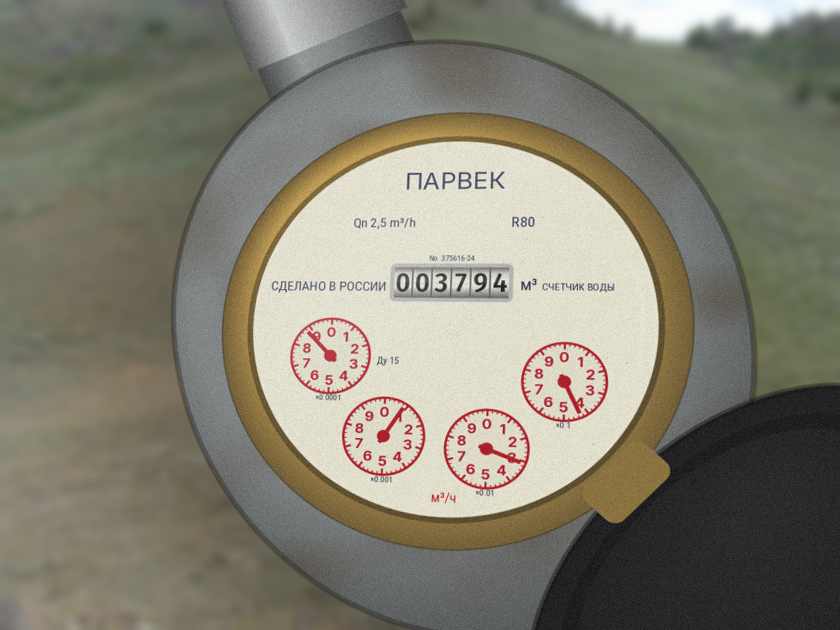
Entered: m³ 3794.4308
